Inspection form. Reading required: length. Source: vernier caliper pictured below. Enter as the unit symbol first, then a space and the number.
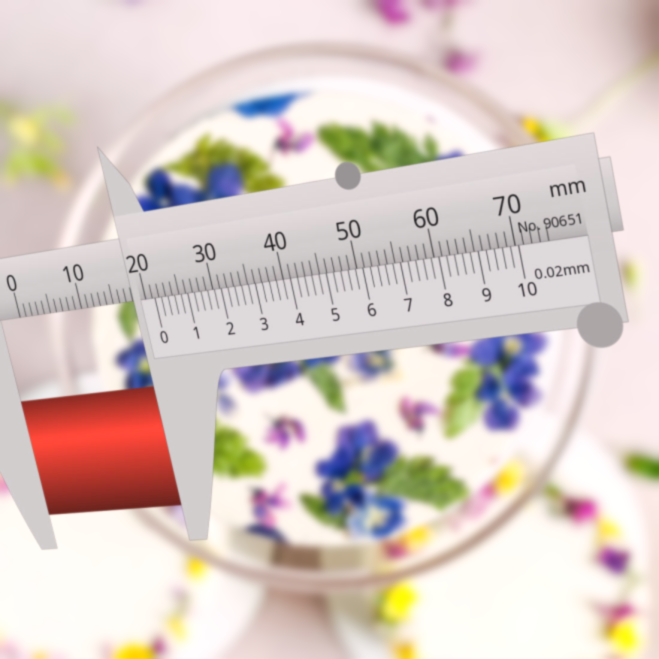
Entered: mm 21.4
